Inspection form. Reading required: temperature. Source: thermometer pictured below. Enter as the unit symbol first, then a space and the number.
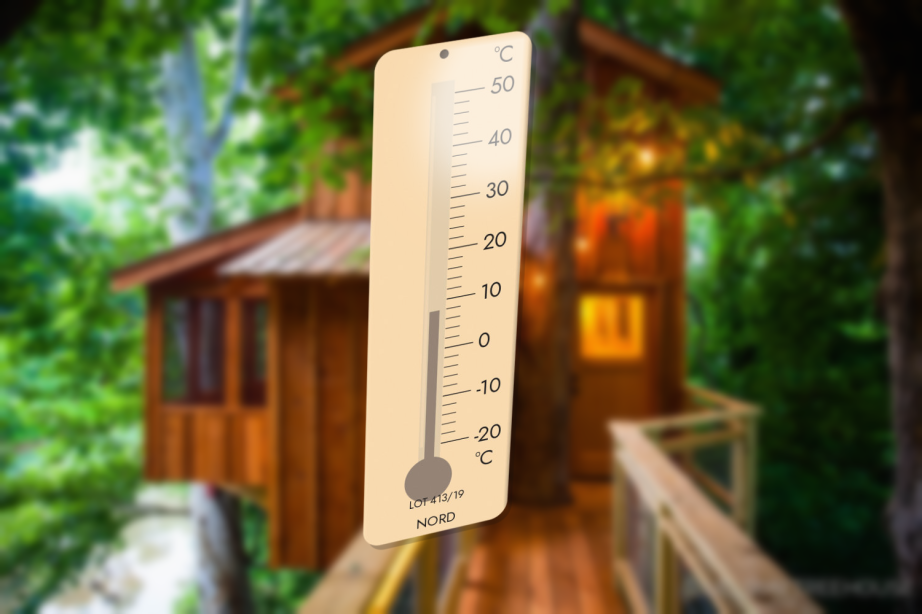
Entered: °C 8
